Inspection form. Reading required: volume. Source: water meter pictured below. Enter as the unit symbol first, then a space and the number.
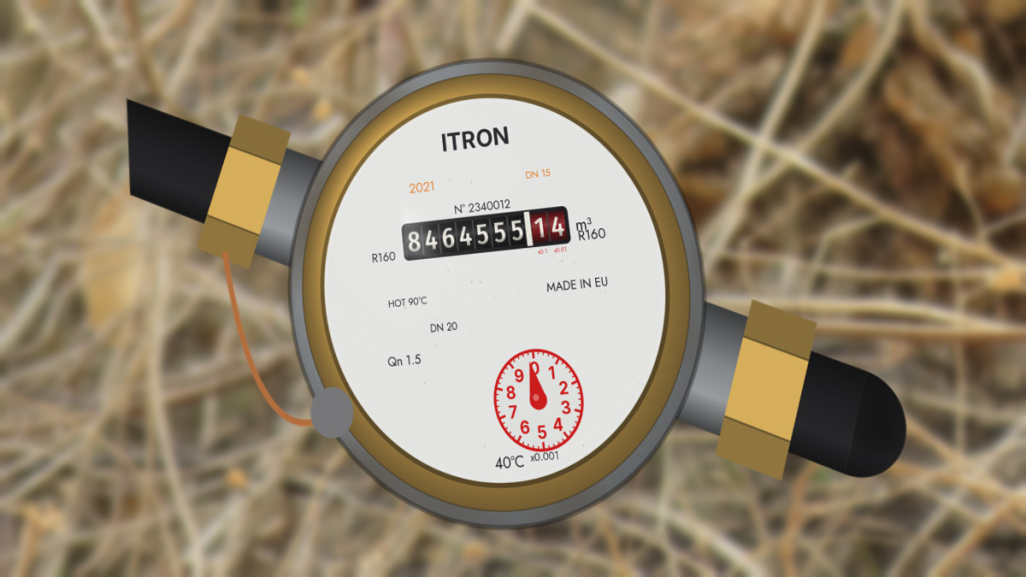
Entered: m³ 8464555.139
